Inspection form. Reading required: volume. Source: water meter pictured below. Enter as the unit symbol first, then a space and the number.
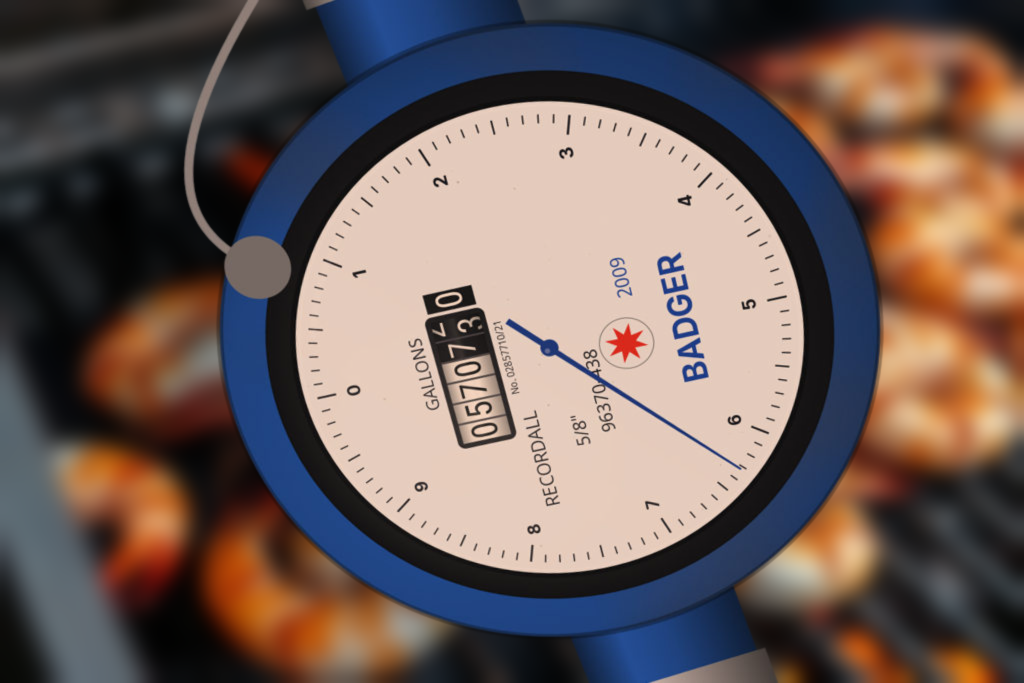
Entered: gal 570726.3
